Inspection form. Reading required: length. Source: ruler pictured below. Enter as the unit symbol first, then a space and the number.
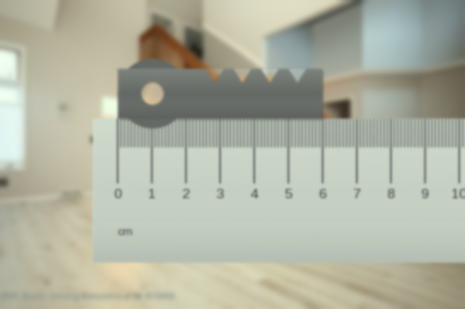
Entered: cm 6
